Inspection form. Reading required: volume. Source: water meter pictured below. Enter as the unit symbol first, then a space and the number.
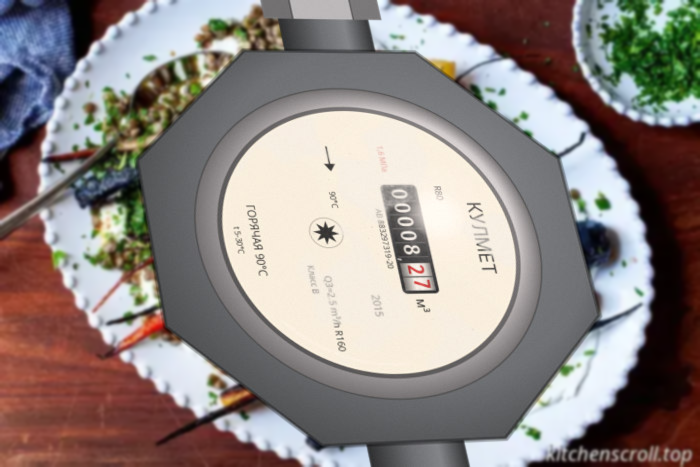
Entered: m³ 8.27
